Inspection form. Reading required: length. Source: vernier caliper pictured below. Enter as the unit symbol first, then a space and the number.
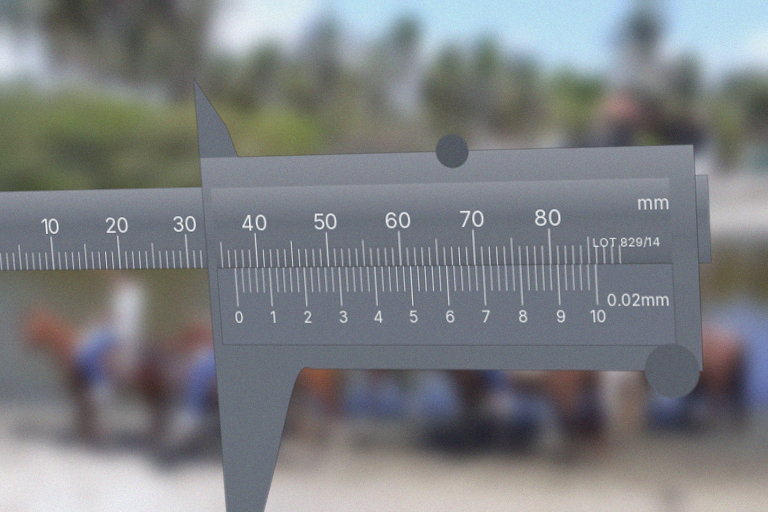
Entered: mm 36.8
